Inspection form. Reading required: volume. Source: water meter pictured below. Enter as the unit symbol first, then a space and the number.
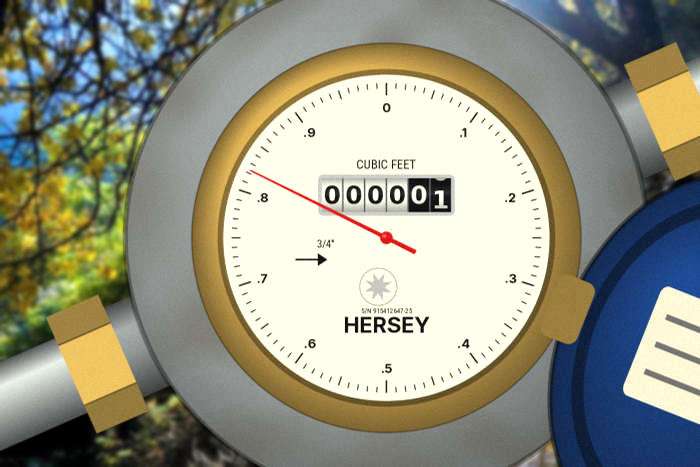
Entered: ft³ 0.82
